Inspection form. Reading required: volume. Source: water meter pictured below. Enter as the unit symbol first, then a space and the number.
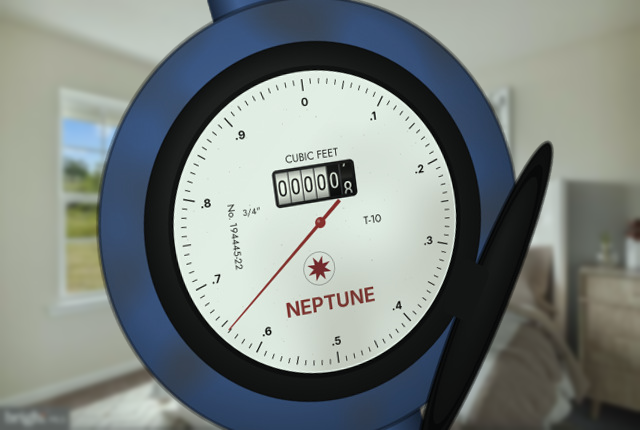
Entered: ft³ 7.64
